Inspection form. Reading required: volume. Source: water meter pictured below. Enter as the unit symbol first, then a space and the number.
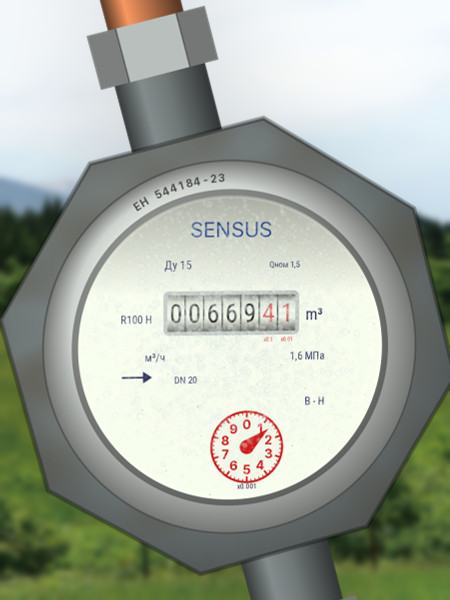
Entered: m³ 669.411
